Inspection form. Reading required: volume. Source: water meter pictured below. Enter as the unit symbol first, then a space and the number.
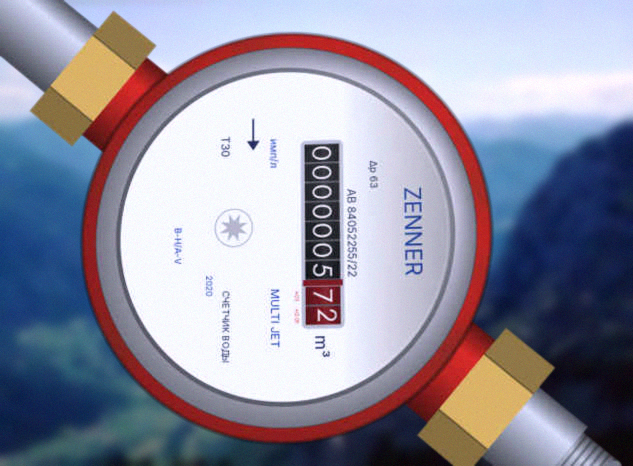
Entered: m³ 5.72
